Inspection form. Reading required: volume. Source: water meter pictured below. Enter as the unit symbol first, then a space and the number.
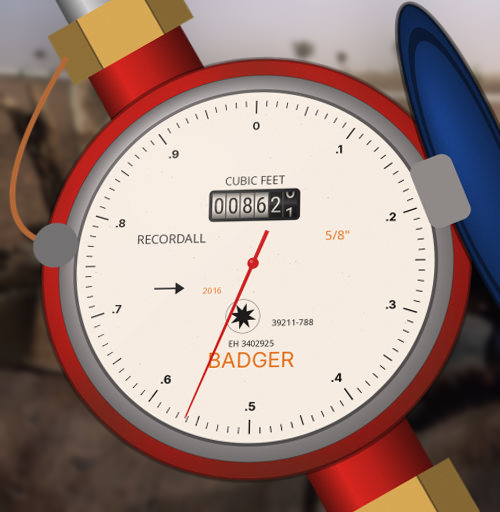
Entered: ft³ 8620.56
